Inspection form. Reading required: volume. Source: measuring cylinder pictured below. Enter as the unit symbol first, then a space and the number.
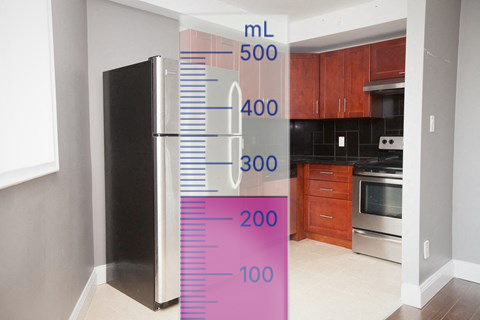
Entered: mL 240
